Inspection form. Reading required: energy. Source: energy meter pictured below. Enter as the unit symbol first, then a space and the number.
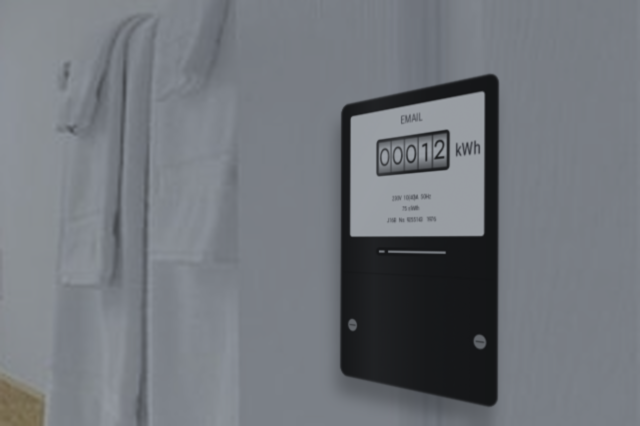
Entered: kWh 12
